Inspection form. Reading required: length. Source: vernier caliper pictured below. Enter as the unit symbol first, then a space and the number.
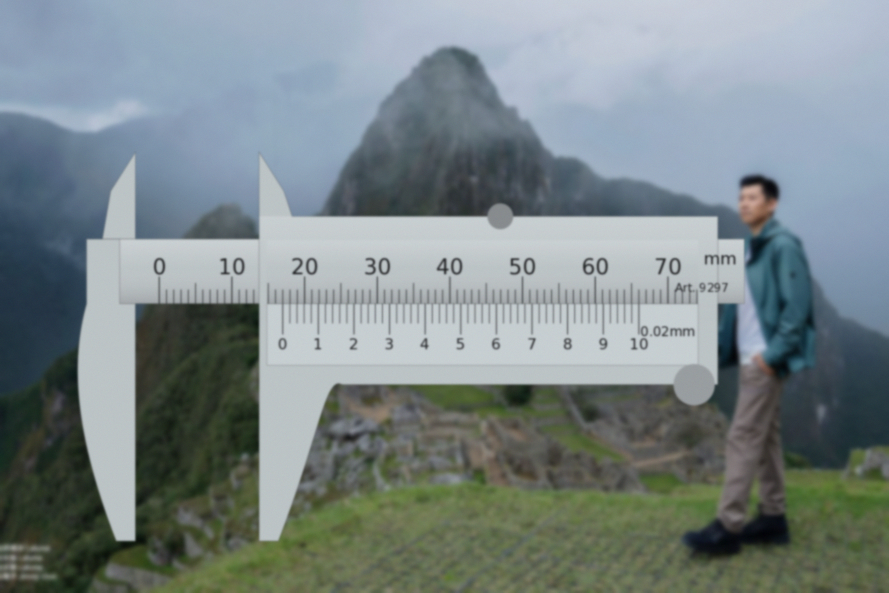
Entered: mm 17.0
